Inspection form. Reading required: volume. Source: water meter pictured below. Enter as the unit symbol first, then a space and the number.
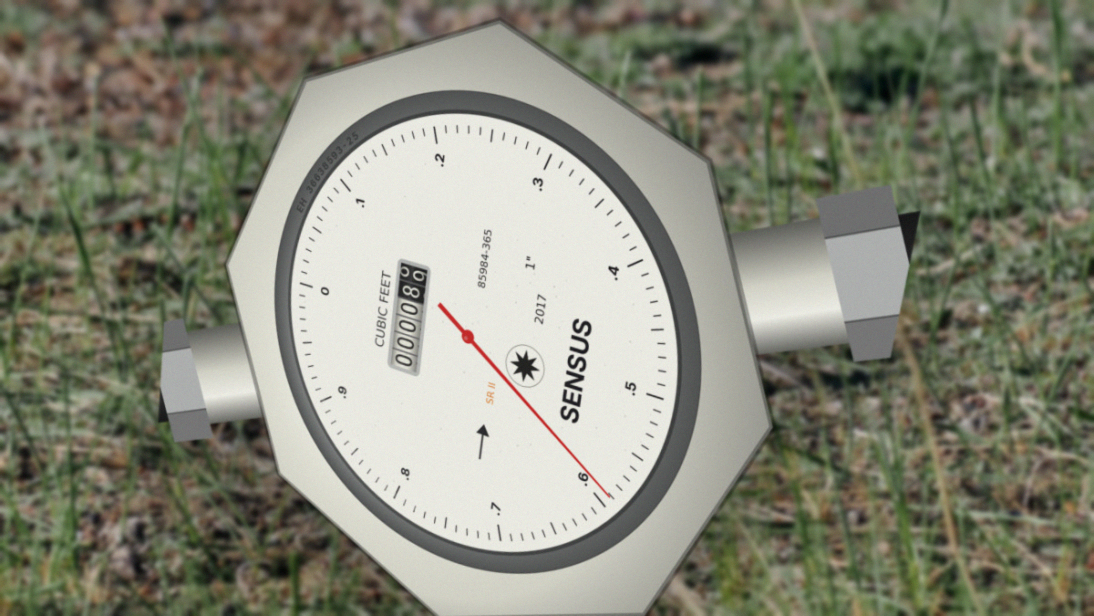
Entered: ft³ 88.59
